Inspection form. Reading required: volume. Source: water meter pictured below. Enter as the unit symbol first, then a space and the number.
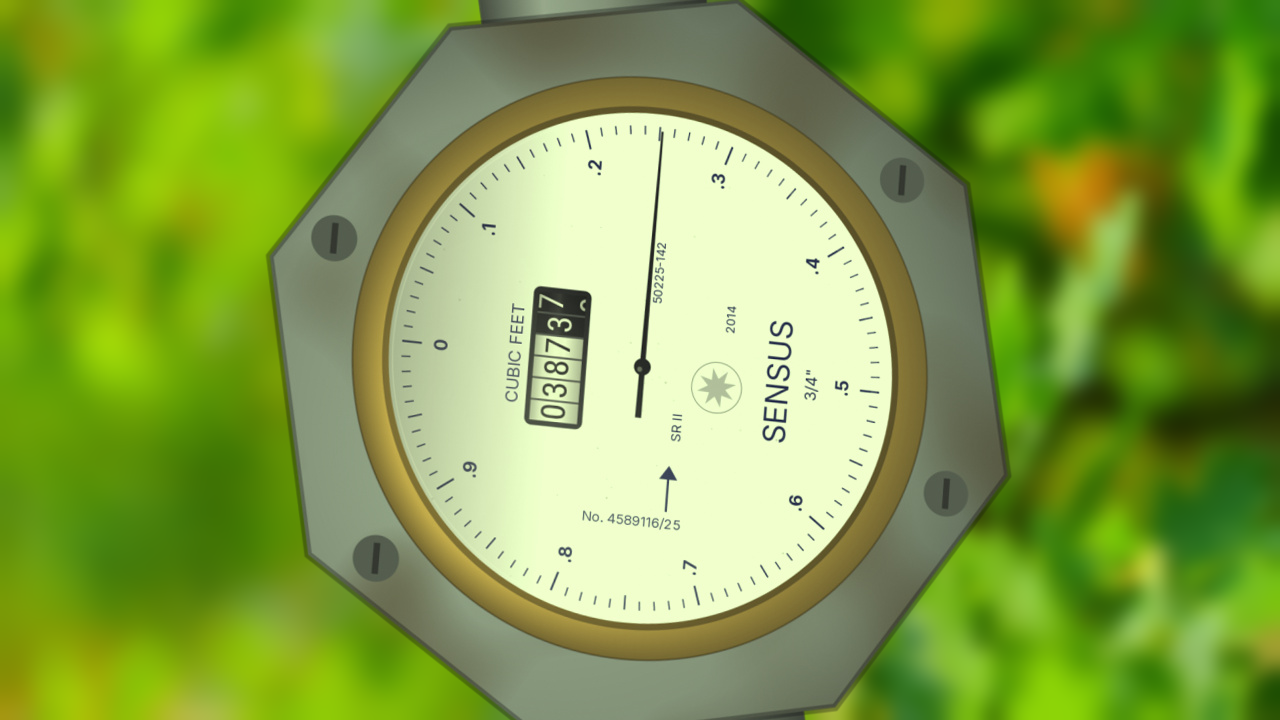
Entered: ft³ 38737.25
